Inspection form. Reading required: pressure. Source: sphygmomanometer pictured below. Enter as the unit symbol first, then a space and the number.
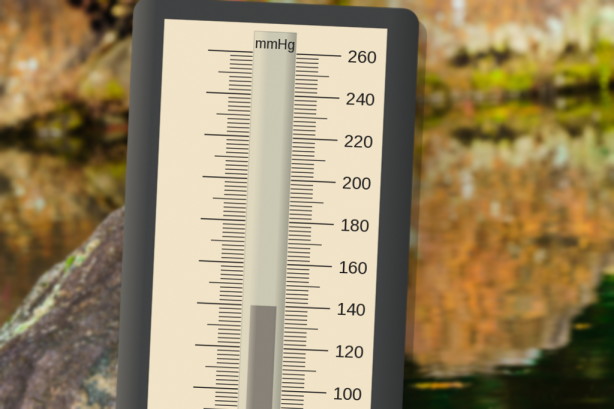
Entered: mmHg 140
